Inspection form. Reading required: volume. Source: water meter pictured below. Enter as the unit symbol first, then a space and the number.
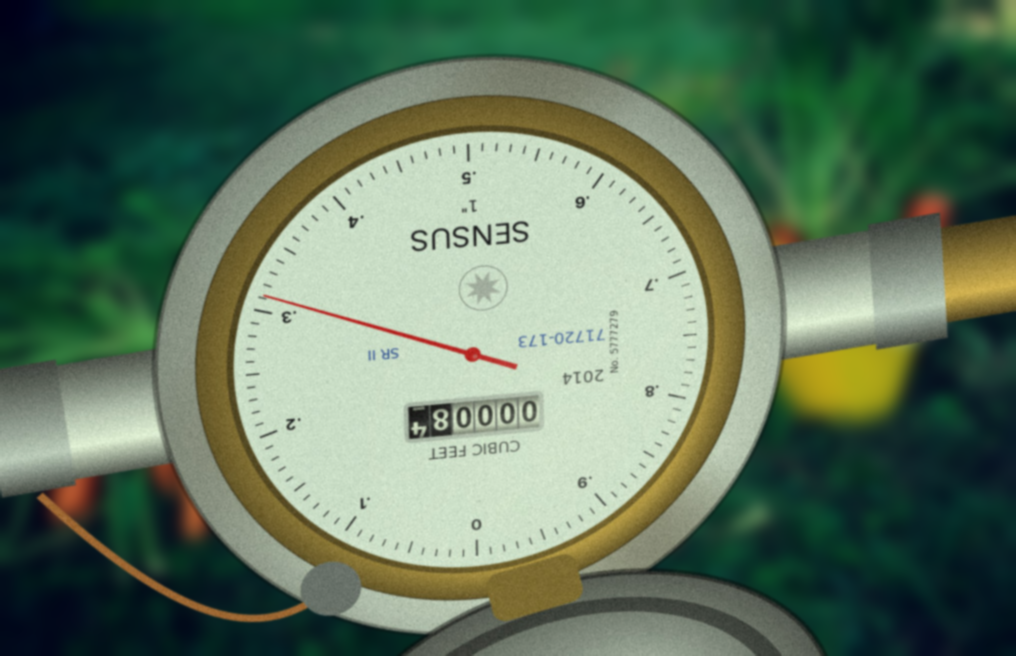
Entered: ft³ 84.31
